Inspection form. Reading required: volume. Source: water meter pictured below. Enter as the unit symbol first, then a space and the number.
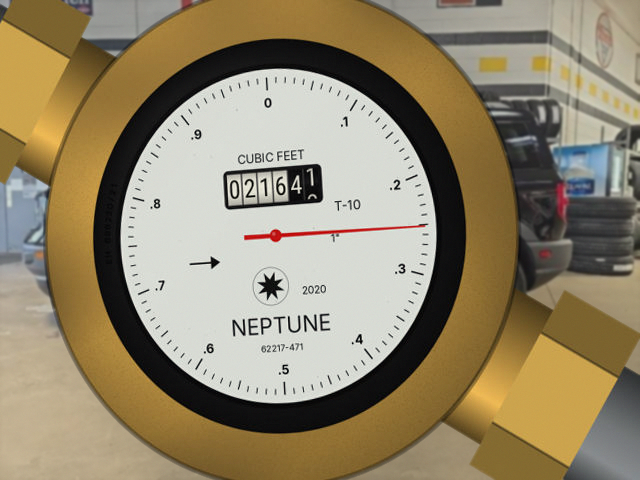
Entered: ft³ 21641.25
